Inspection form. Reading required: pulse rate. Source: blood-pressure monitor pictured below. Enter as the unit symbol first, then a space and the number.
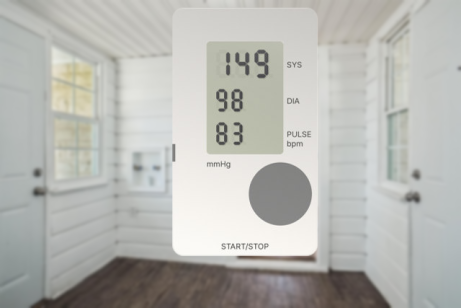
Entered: bpm 83
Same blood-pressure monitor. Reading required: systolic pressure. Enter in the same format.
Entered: mmHg 149
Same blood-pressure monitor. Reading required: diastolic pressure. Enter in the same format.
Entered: mmHg 98
